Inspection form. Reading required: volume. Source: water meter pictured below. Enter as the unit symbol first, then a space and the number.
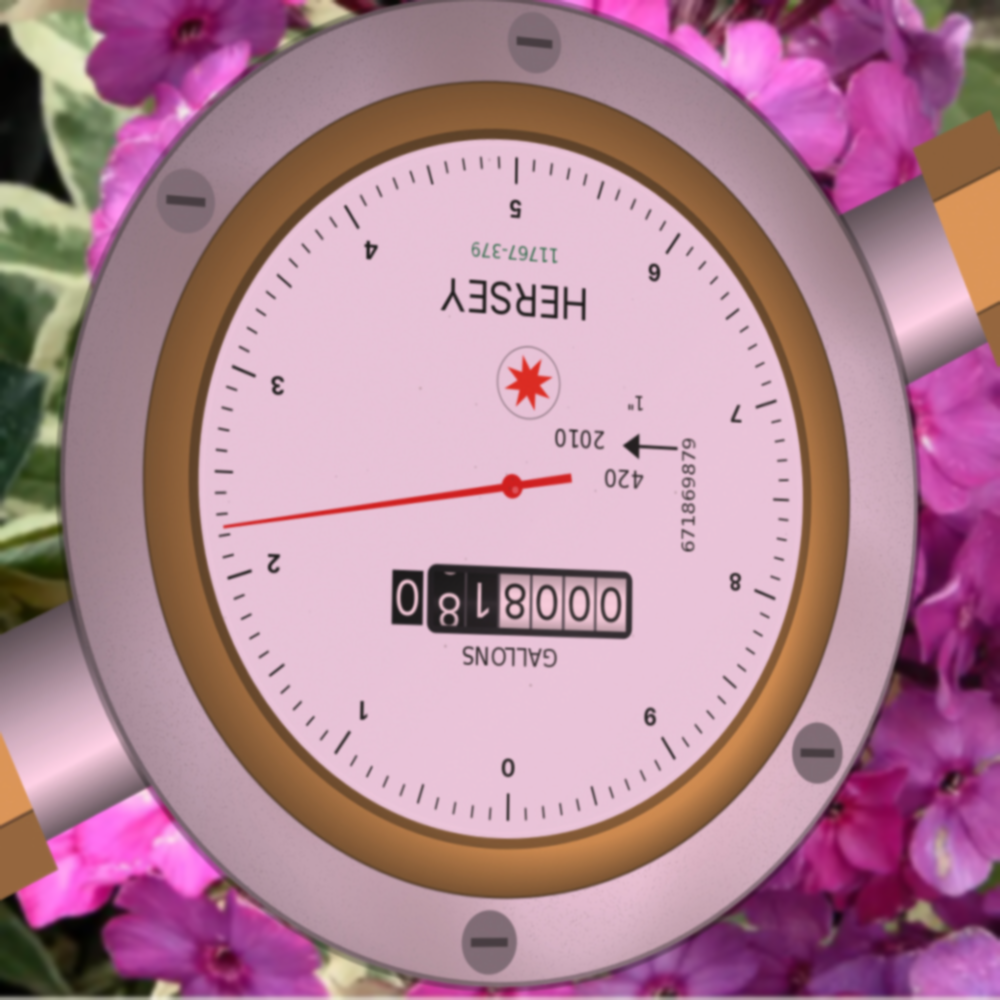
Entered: gal 8182.2
